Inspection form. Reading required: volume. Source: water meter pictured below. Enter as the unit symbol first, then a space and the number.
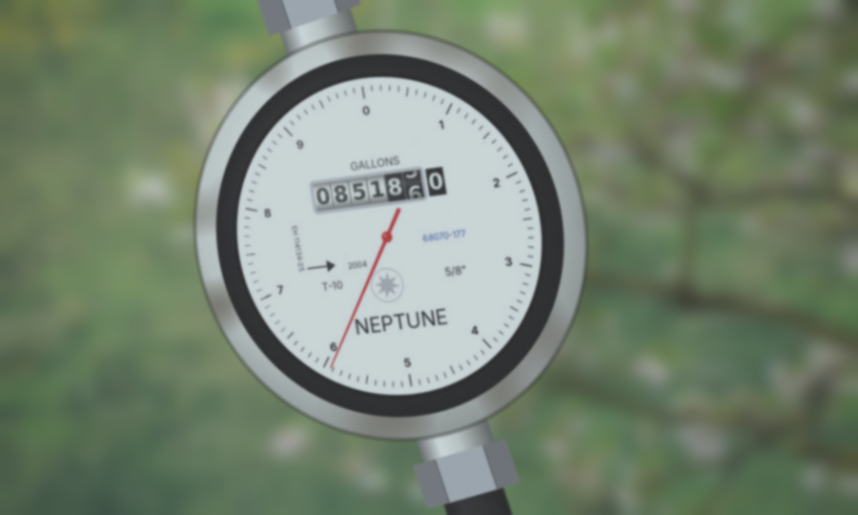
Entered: gal 851855.9
